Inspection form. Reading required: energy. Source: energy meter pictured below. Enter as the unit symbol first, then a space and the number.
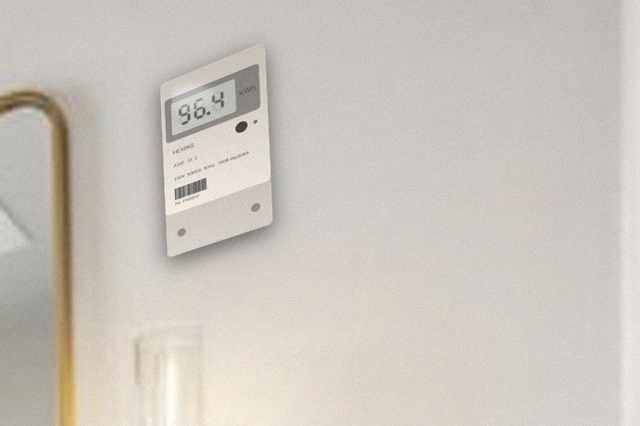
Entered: kWh 96.4
